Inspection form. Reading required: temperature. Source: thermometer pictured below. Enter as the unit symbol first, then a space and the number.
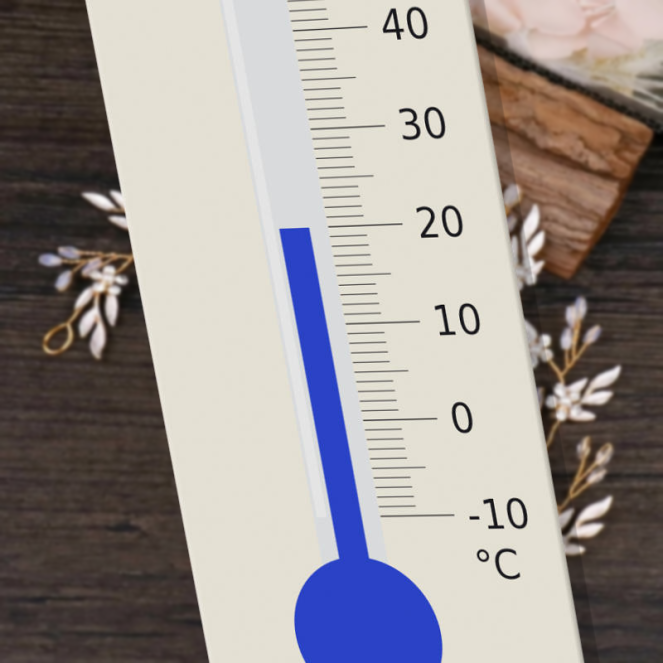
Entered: °C 20
